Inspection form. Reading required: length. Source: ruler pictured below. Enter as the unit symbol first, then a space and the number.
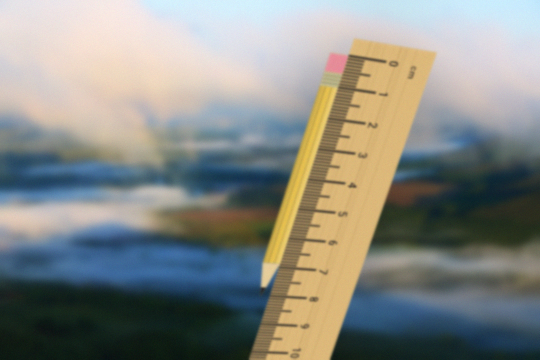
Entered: cm 8
